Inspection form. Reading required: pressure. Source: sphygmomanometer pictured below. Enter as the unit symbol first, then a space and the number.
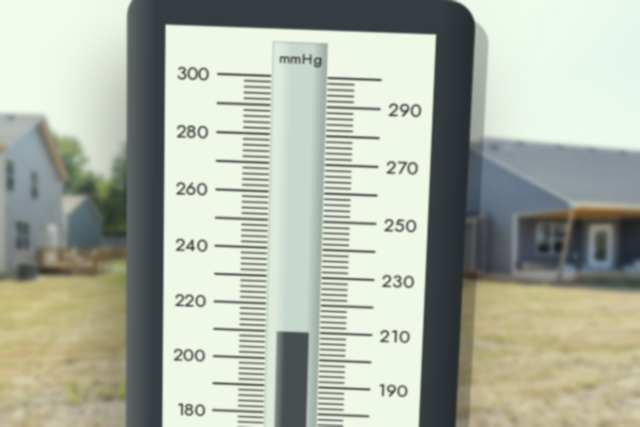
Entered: mmHg 210
